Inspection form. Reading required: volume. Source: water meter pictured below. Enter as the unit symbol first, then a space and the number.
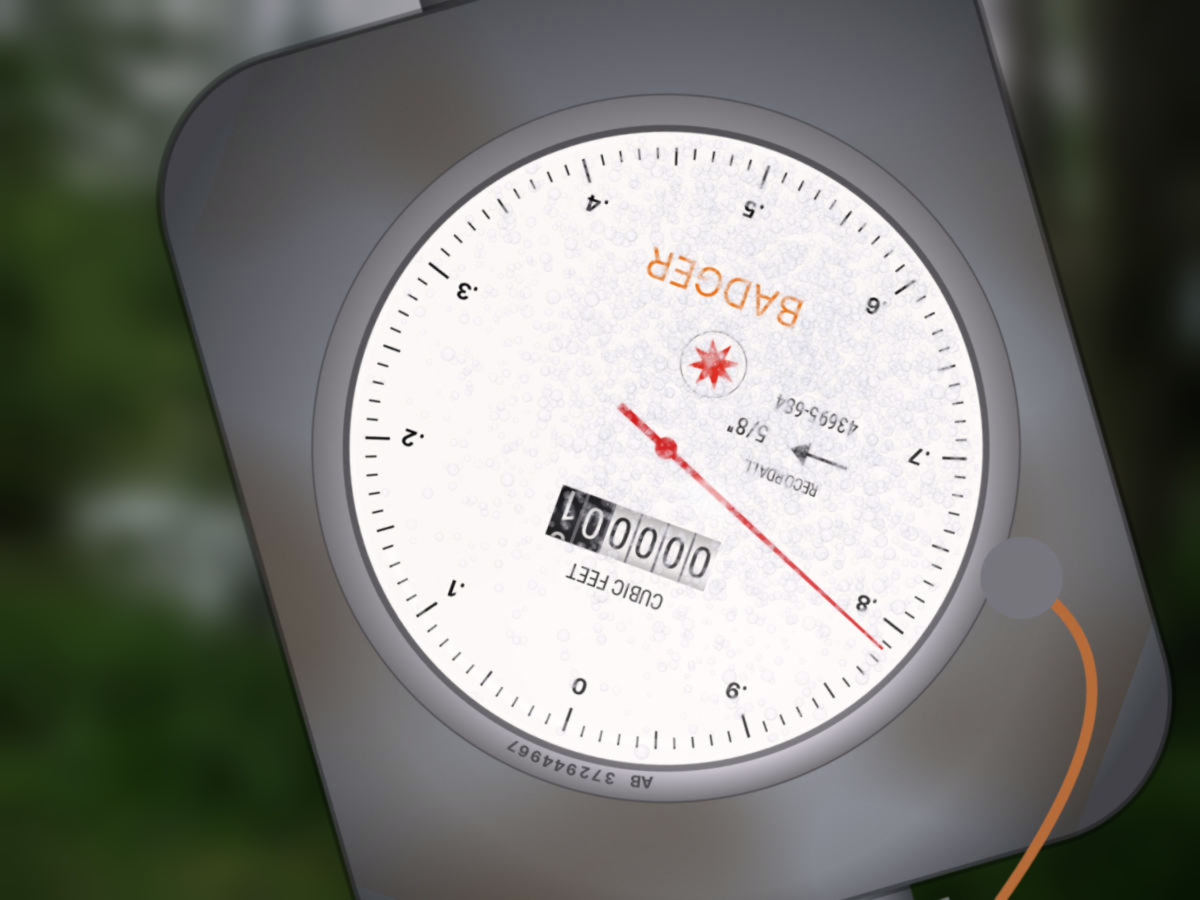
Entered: ft³ 0.81
